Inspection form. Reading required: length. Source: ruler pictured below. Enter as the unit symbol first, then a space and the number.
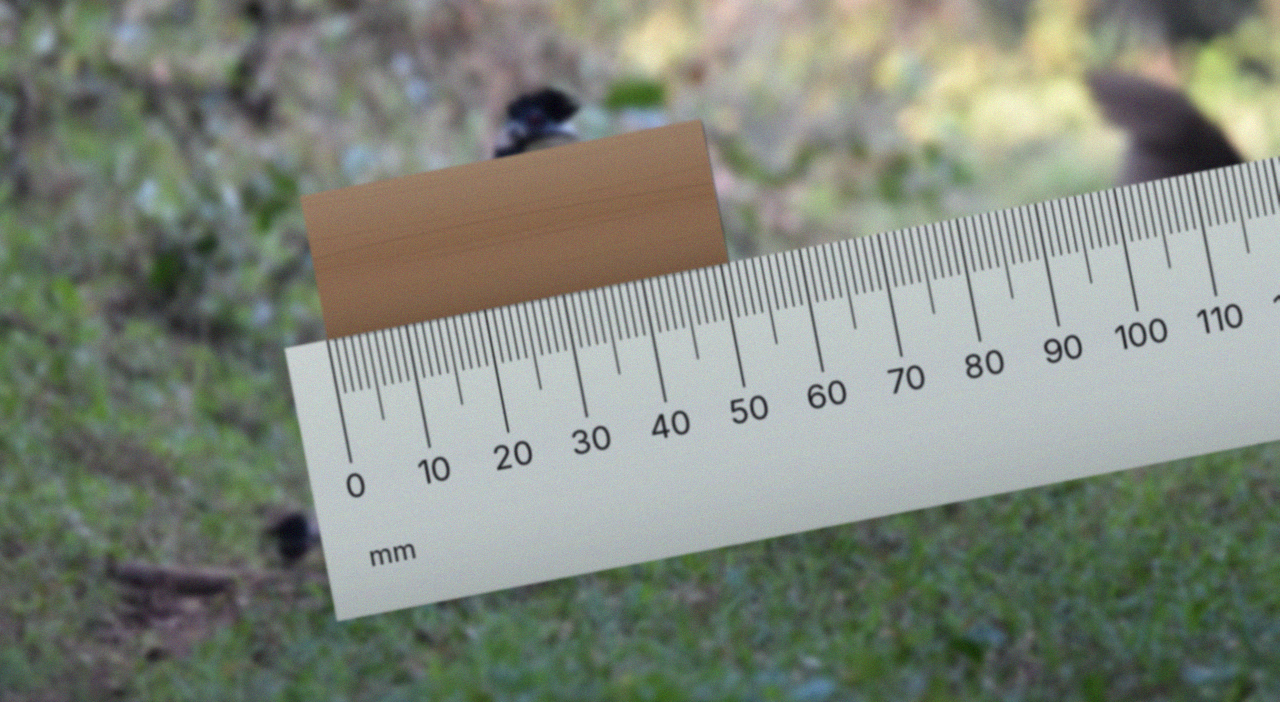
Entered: mm 51
